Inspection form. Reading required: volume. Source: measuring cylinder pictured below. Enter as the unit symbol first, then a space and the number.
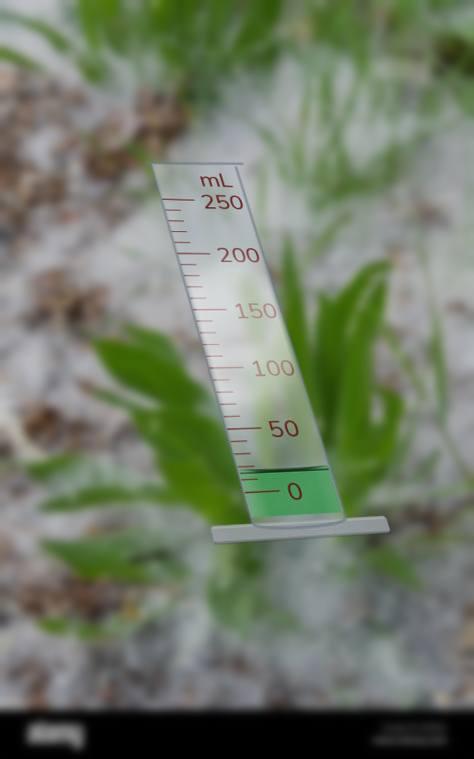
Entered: mL 15
